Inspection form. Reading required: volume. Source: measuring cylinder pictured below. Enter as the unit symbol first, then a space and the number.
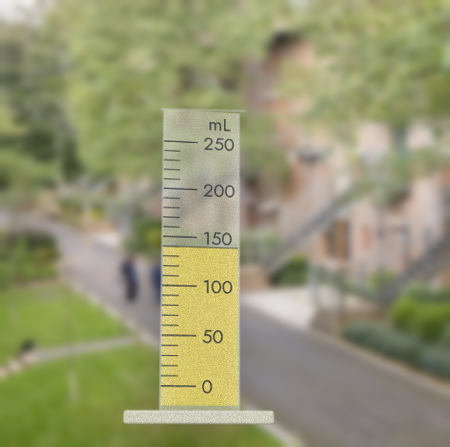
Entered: mL 140
